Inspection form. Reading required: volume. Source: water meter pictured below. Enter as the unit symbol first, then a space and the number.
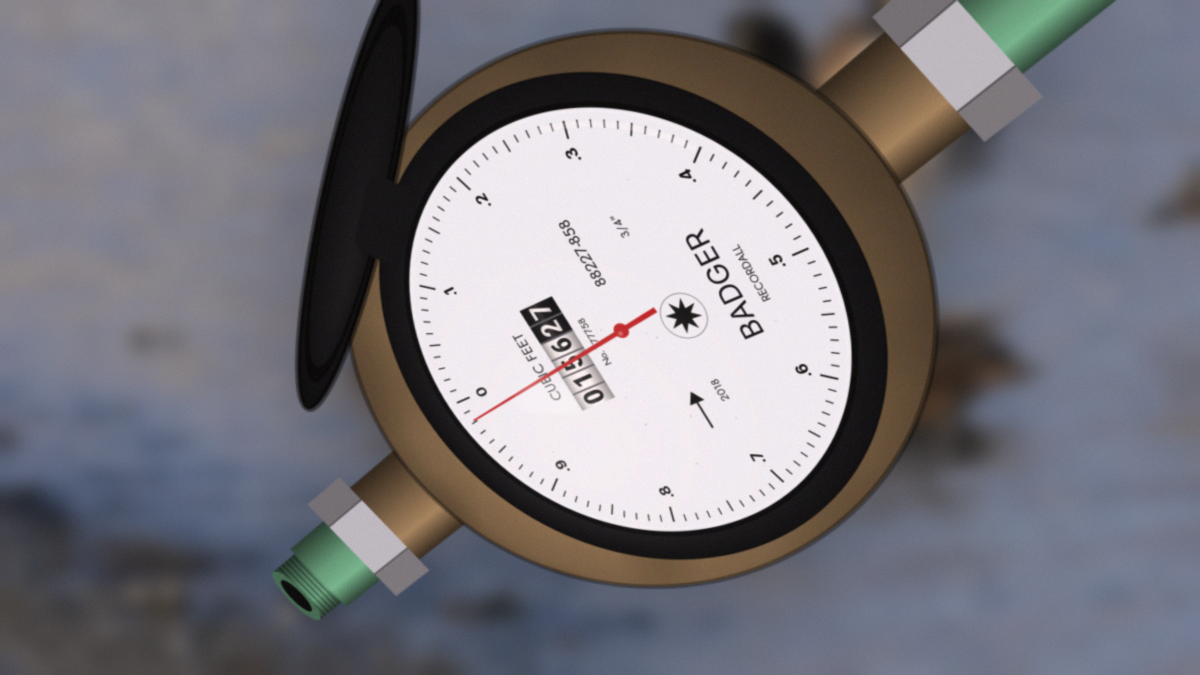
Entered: ft³ 15626.98
